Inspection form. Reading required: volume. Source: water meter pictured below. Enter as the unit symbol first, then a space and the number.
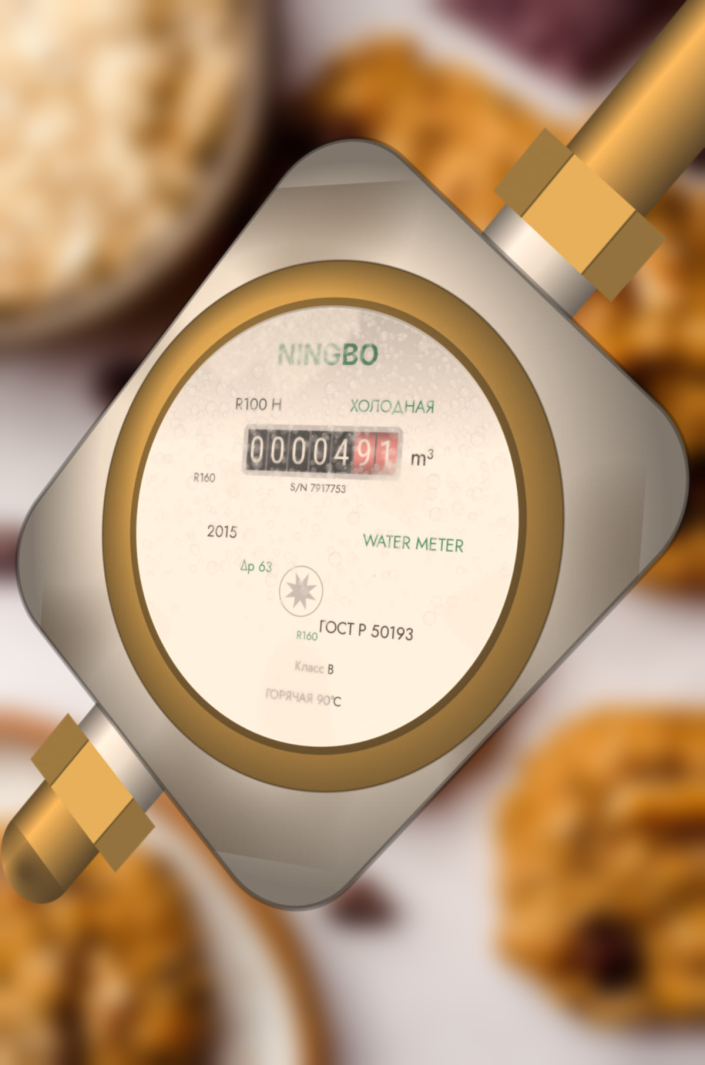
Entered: m³ 4.91
